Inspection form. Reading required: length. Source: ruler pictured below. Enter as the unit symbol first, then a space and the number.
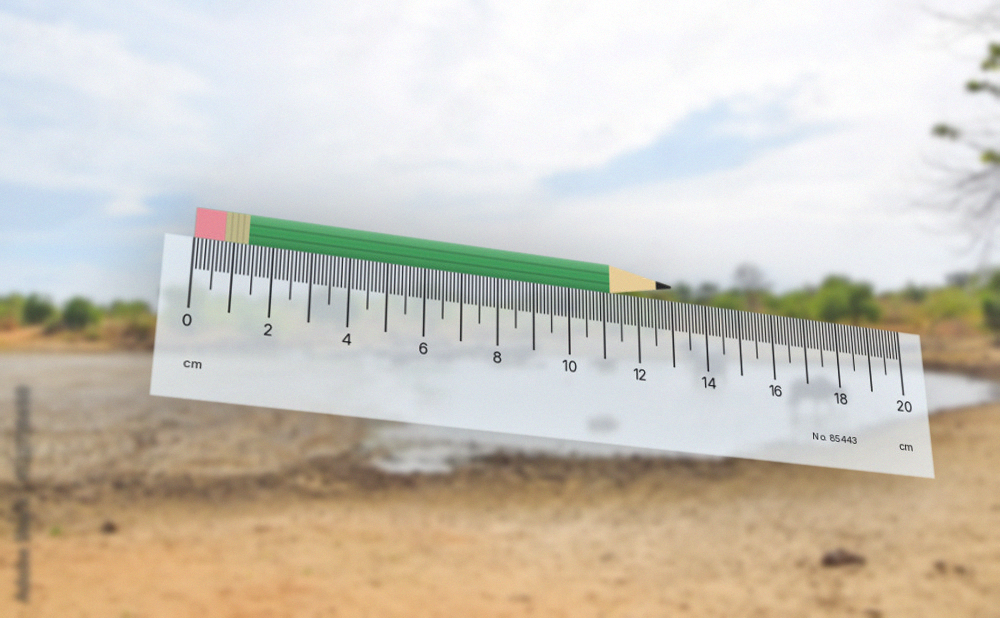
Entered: cm 13
